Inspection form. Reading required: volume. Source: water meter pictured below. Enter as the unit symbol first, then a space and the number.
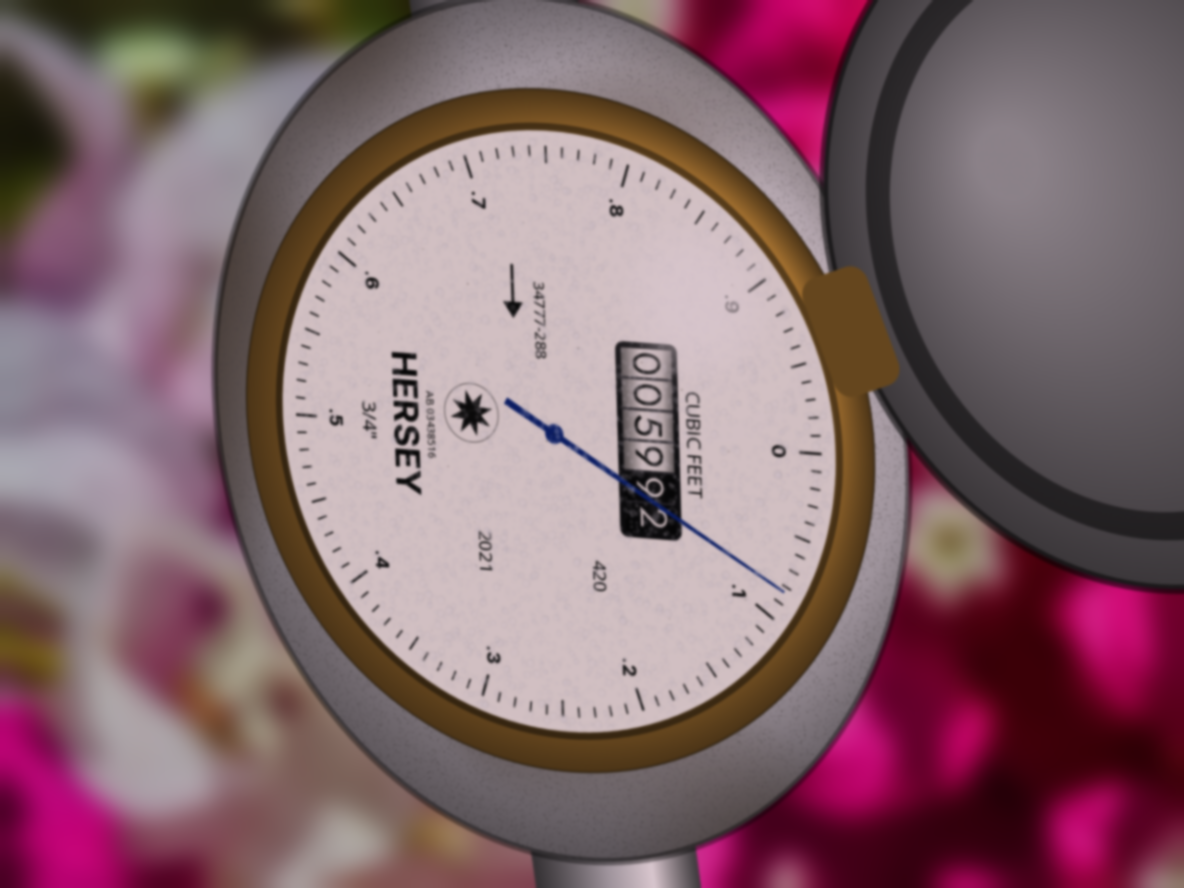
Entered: ft³ 5992.08
